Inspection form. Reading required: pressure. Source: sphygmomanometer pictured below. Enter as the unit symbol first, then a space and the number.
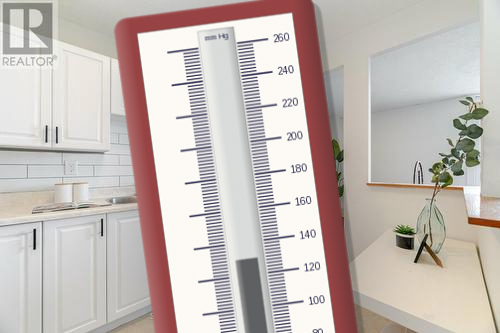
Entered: mmHg 130
